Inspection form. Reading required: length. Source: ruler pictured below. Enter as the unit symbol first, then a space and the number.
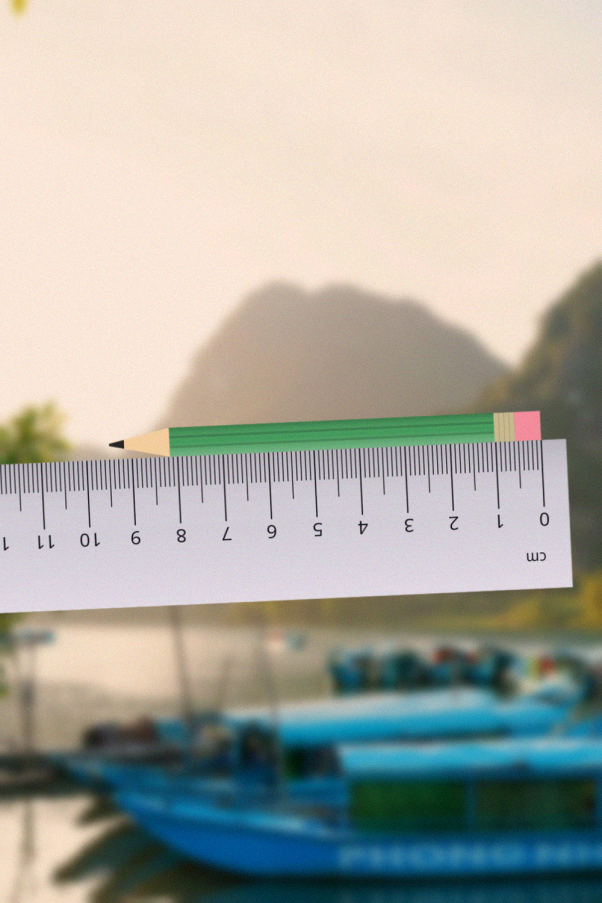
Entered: cm 9.5
